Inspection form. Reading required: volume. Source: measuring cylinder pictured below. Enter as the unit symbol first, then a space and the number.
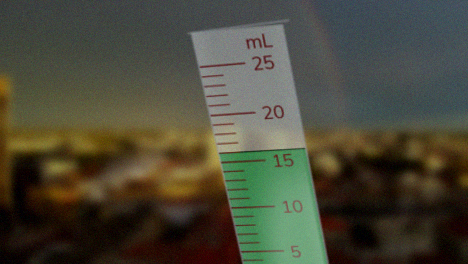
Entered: mL 16
